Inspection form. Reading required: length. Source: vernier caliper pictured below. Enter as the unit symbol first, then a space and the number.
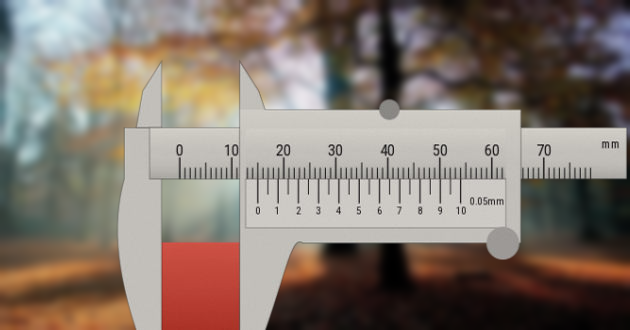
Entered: mm 15.0
